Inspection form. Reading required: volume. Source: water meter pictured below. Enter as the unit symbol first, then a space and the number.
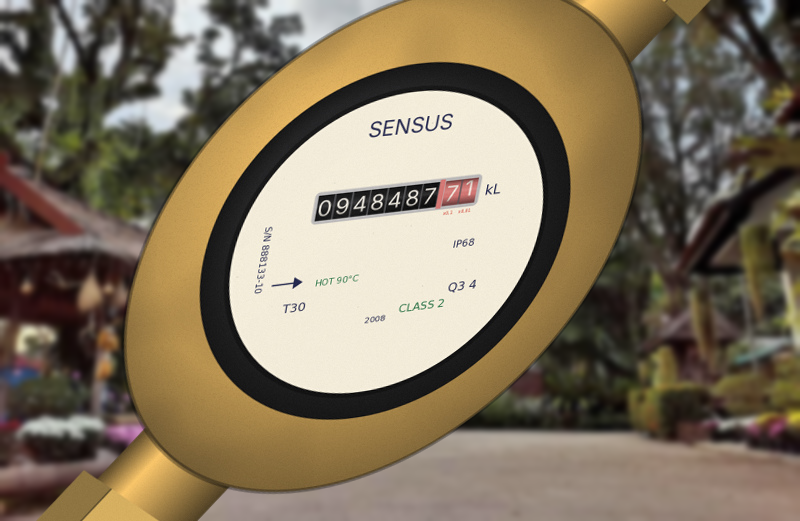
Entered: kL 948487.71
